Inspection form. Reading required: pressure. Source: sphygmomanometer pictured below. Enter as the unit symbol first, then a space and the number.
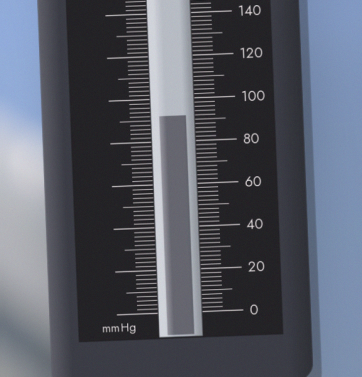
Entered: mmHg 92
